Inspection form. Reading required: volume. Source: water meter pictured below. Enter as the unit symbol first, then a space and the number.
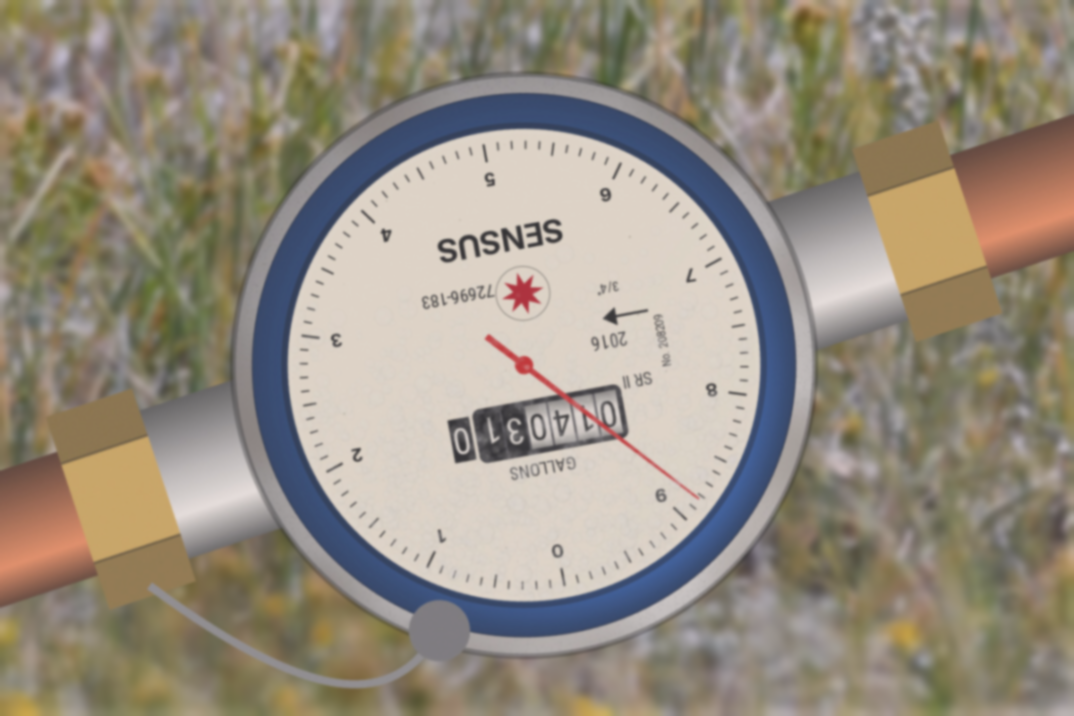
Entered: gal 140308.8
